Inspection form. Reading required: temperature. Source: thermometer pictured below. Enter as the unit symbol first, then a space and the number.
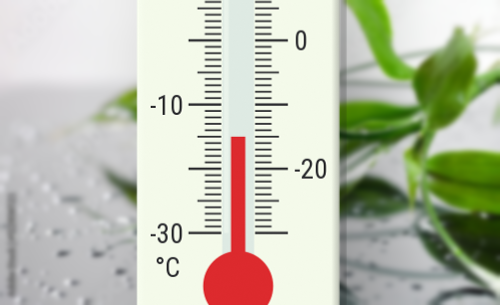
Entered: °C -15
